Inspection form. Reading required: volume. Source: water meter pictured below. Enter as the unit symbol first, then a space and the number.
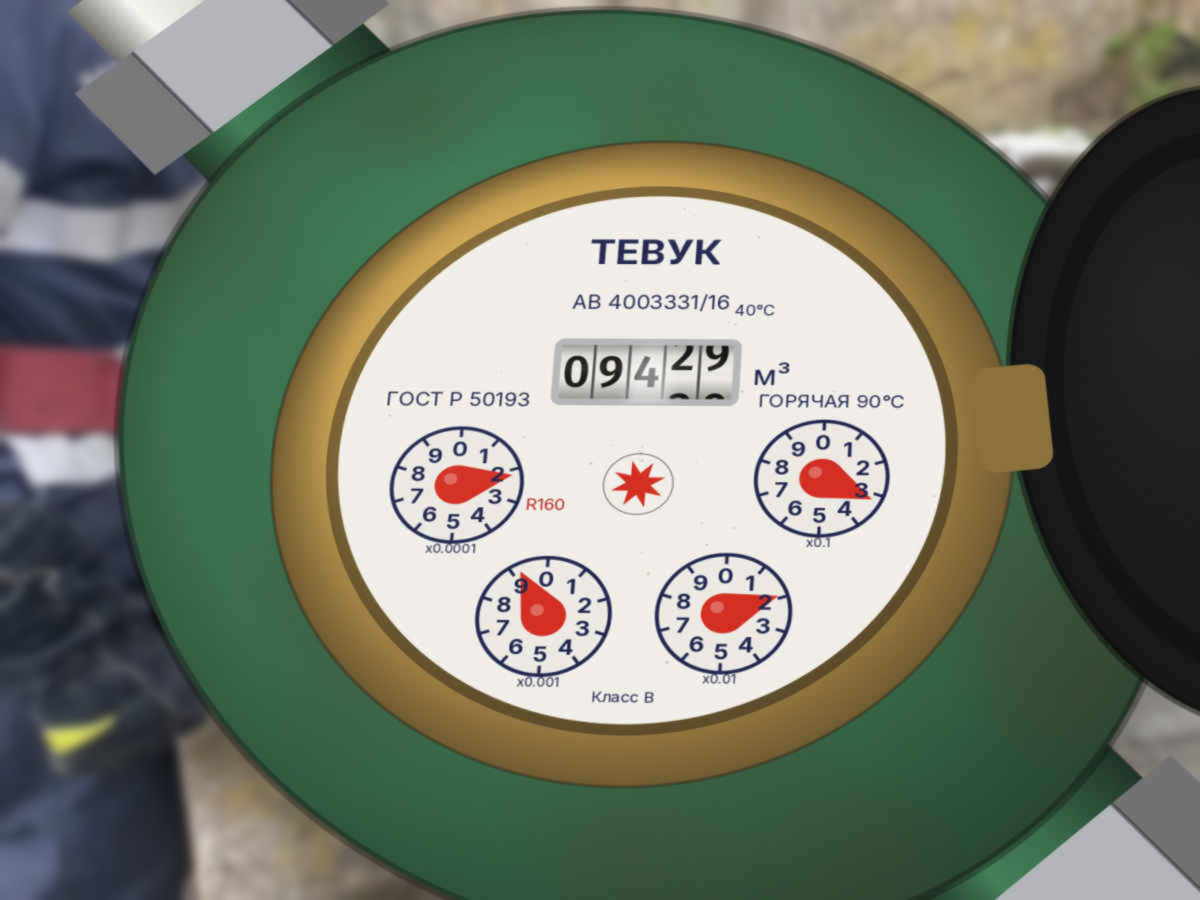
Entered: m³ 9429.3192
